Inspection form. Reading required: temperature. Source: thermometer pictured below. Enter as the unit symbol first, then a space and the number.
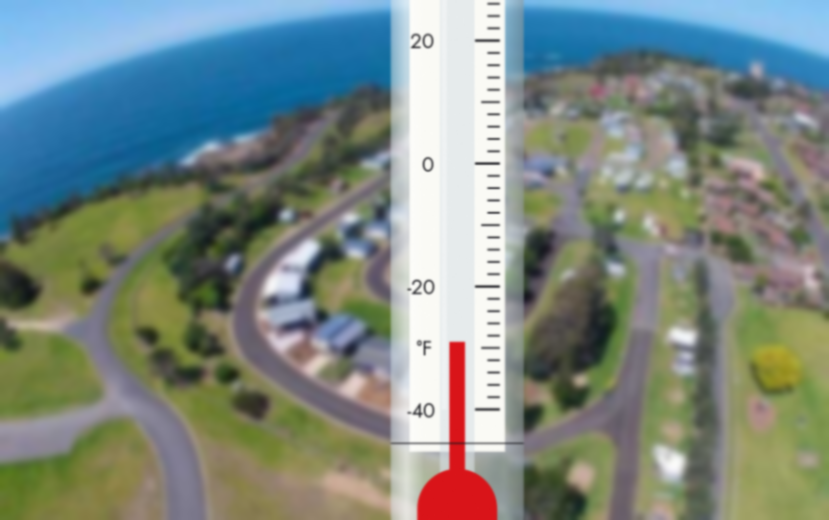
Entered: °F -29
